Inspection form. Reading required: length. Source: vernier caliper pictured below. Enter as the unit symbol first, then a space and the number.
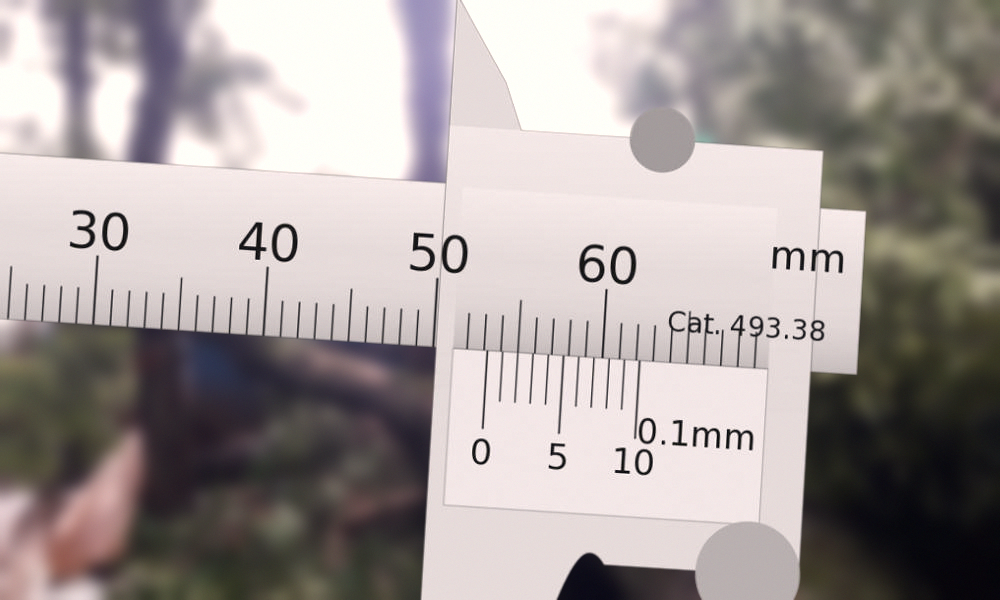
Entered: mm 53.2
